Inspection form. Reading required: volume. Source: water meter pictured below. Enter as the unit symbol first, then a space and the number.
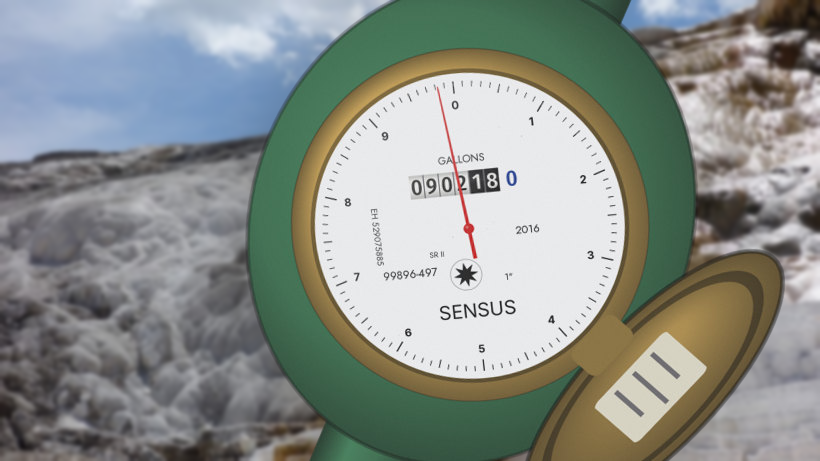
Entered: gal 902179.8
